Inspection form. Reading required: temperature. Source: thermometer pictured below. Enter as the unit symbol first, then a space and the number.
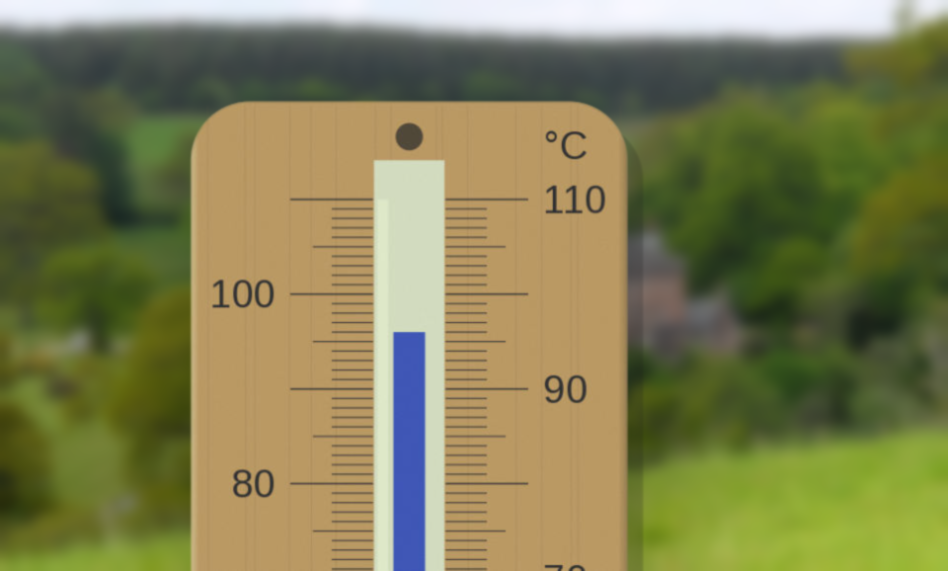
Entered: °C 96
